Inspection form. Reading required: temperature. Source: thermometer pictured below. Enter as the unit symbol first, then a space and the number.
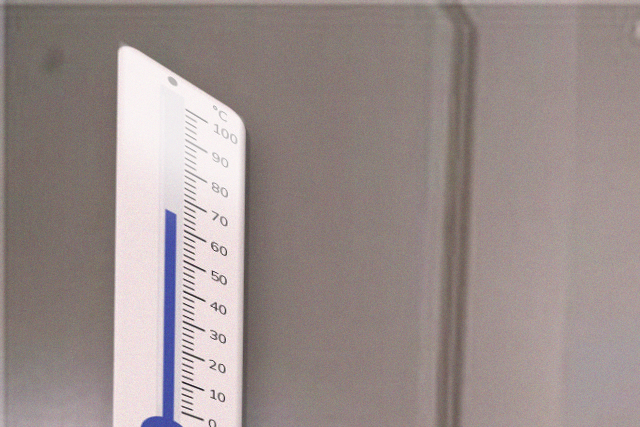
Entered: °C 64
